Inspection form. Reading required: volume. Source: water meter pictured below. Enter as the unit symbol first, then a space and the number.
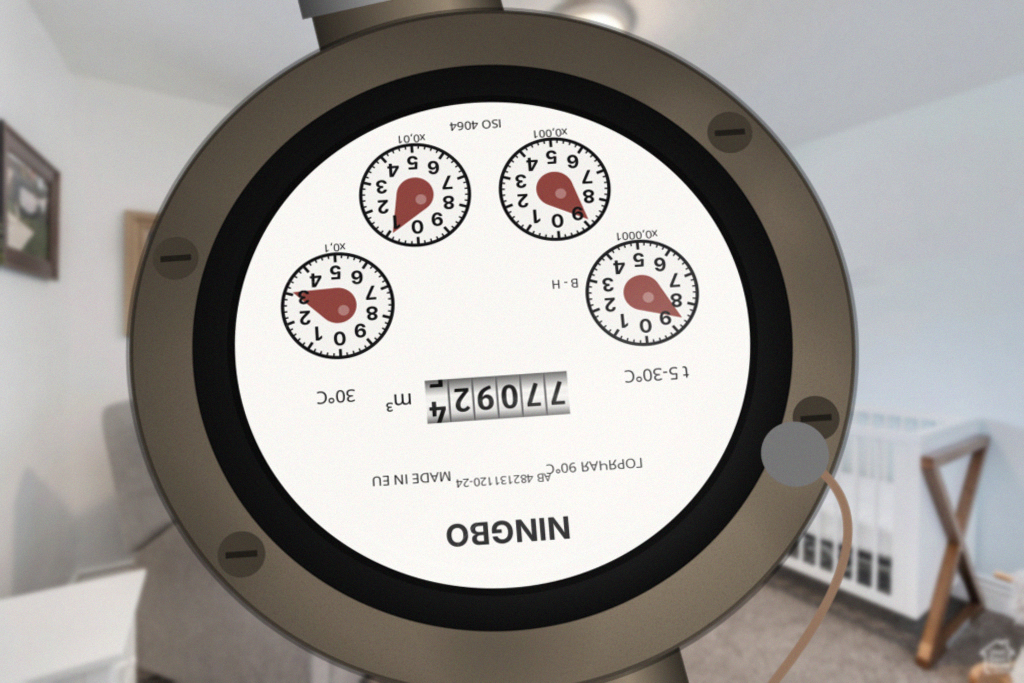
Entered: m³ 770924.3088
